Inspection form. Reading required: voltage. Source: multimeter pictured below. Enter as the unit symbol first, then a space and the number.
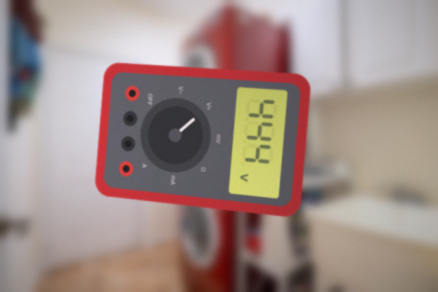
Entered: V 444
